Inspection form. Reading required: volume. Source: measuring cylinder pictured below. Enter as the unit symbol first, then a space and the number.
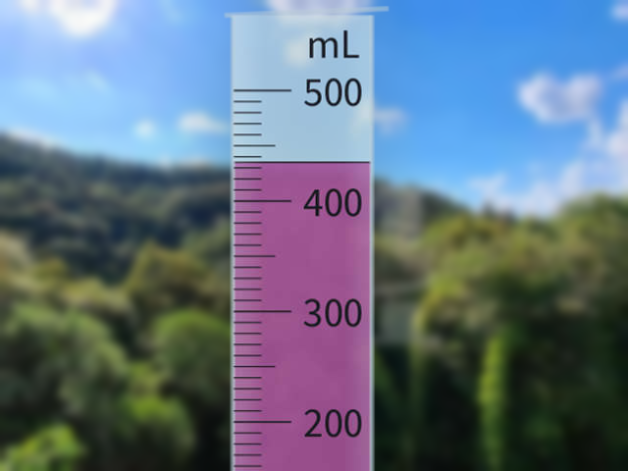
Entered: mL 435
